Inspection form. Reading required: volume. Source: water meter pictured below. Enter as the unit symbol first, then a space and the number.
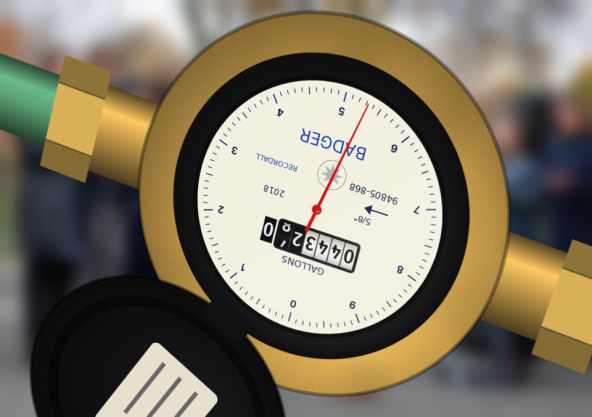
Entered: gal 443275.3
